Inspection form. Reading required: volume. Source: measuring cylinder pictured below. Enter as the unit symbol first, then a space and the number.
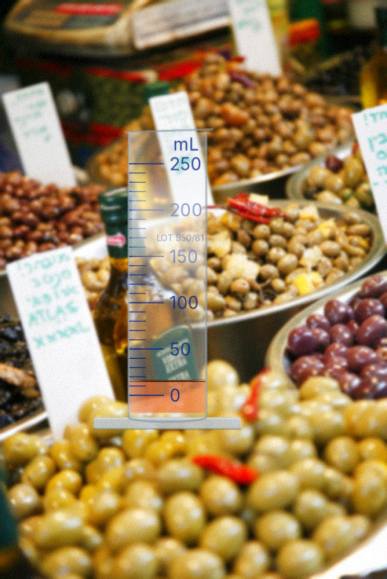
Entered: mL 15
